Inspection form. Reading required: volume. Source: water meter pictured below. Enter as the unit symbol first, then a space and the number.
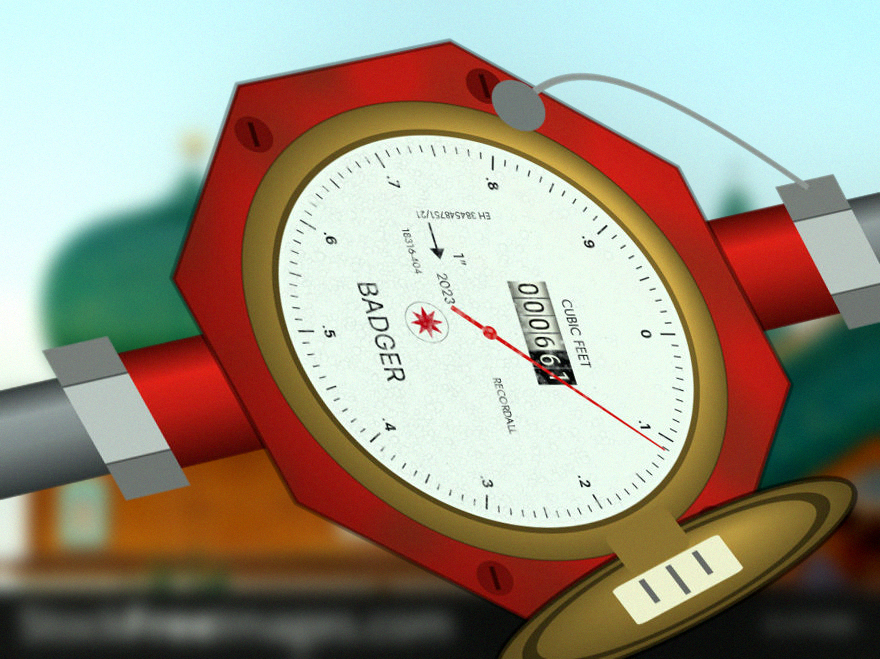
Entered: ft³ 661.11
